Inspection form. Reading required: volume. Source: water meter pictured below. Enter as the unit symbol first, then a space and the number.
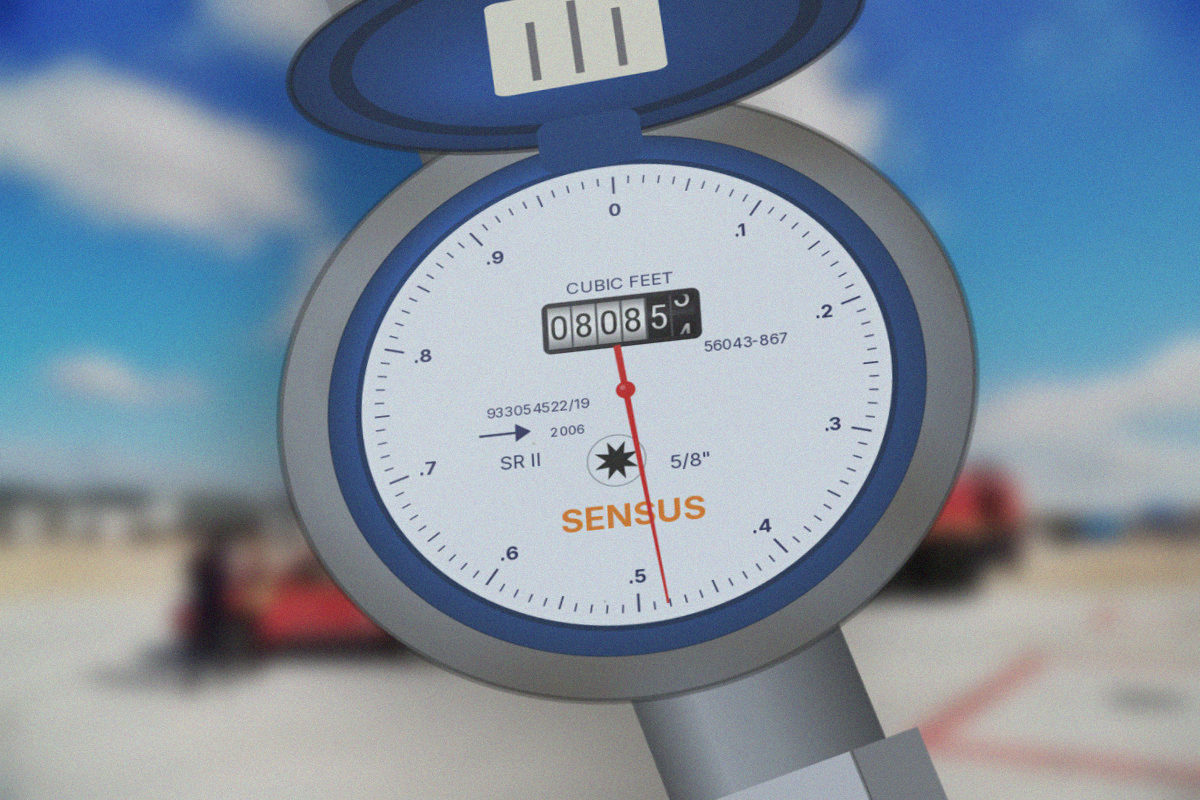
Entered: ft³ 80853.48
